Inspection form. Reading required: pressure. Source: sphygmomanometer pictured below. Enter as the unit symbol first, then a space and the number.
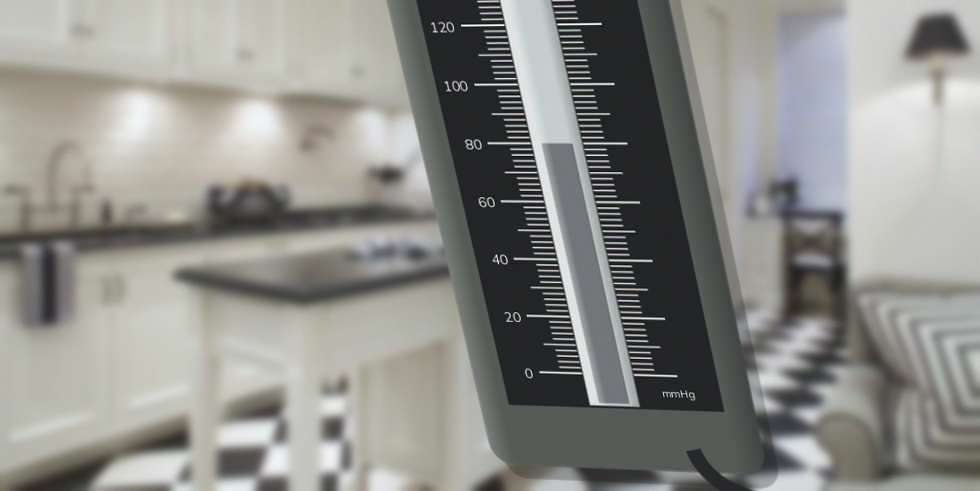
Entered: mmHg 80
